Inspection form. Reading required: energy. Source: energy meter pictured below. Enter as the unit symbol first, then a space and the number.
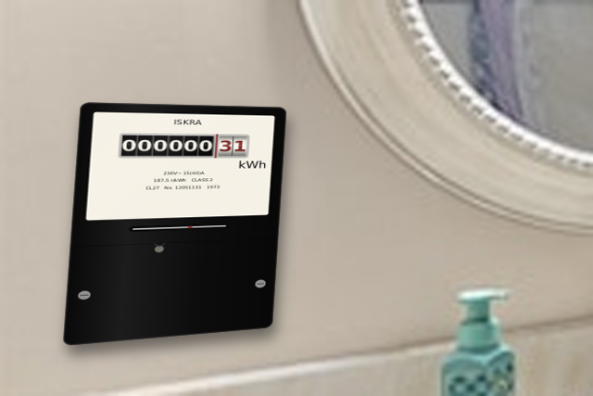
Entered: kWh 0.31
